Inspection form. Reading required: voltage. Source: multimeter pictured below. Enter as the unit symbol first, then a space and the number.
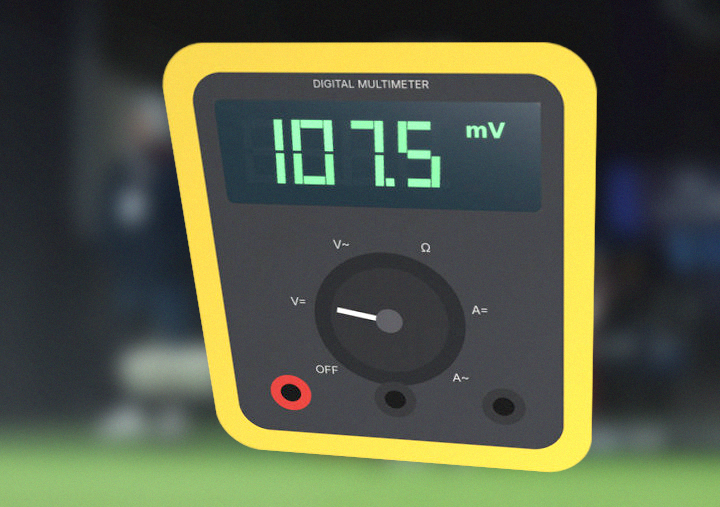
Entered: mV 107.5
